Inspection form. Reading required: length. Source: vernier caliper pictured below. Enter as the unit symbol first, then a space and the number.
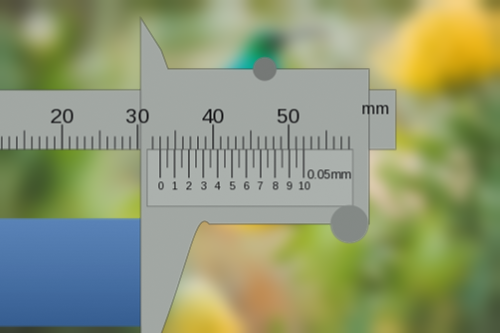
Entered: mm 33.0
